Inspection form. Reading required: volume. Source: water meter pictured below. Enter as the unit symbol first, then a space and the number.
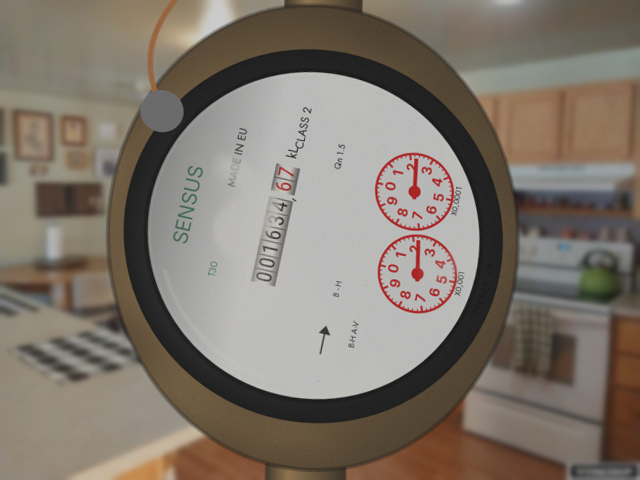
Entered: kL 1634.6722
